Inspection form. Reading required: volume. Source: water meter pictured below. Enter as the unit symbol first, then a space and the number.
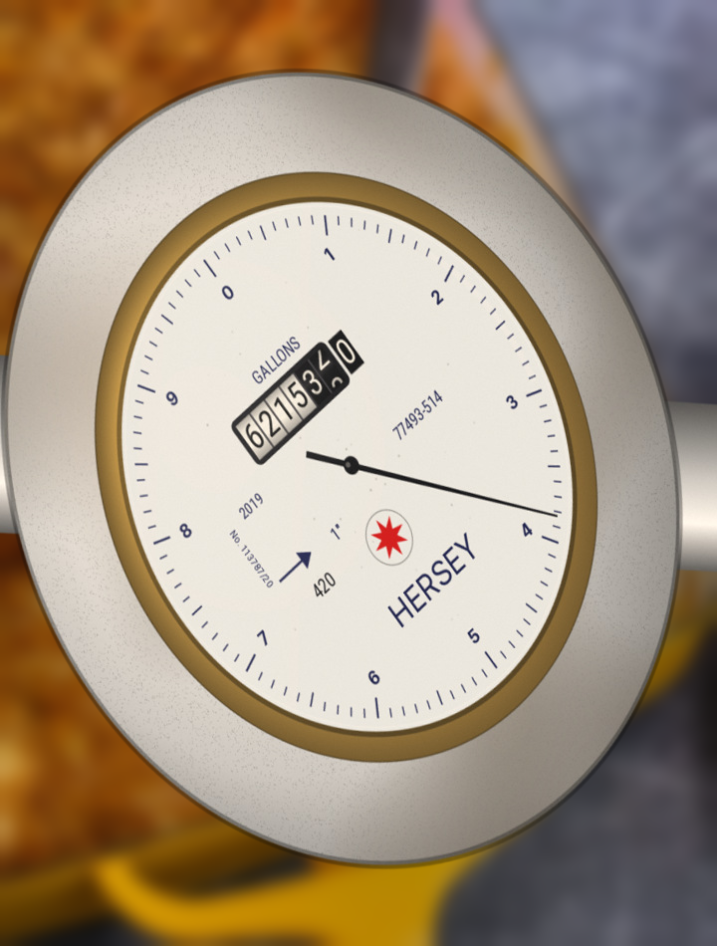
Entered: gal 6215323.8
